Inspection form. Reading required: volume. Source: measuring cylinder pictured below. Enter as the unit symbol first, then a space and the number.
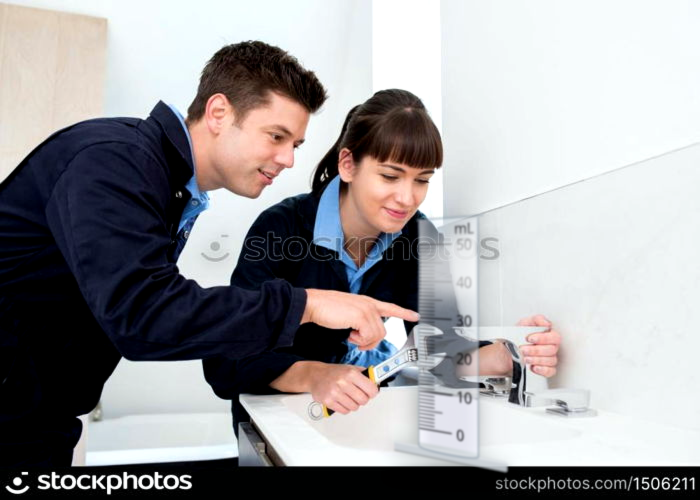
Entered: mL 10
